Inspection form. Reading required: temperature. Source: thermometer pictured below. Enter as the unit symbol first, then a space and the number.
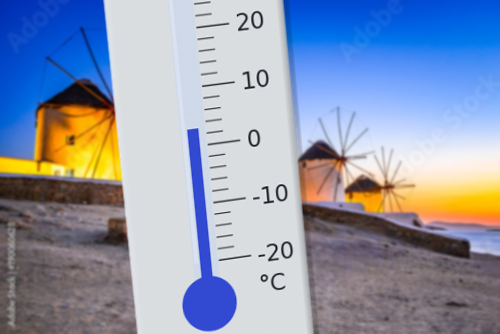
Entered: °C 3
